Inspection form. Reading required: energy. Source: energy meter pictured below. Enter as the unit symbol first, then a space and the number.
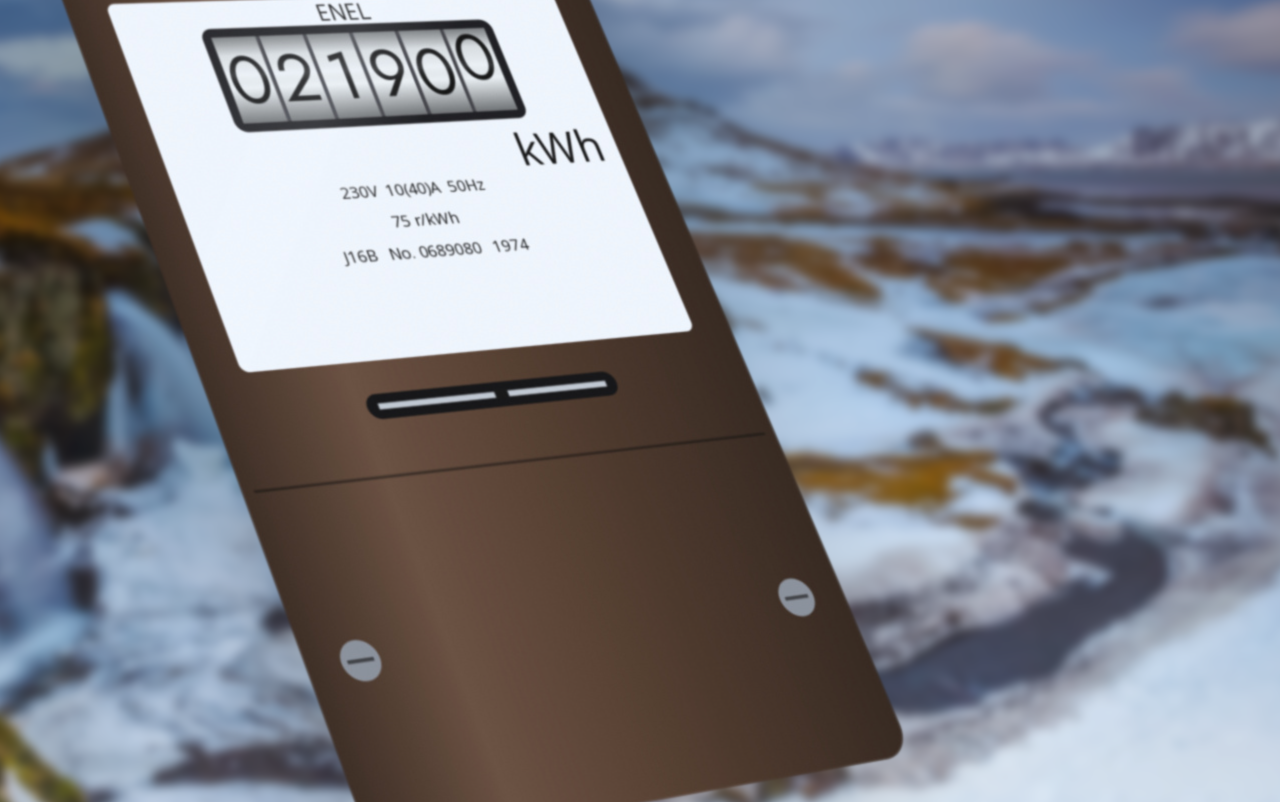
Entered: kWh 21900
